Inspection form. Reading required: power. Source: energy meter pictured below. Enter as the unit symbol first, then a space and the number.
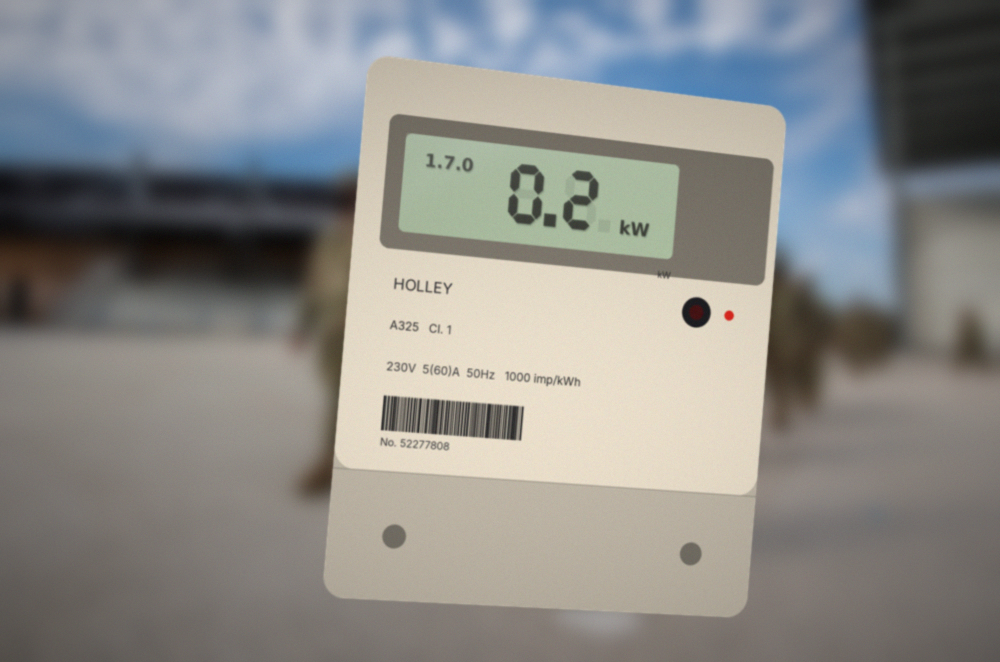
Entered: kW 0.2
